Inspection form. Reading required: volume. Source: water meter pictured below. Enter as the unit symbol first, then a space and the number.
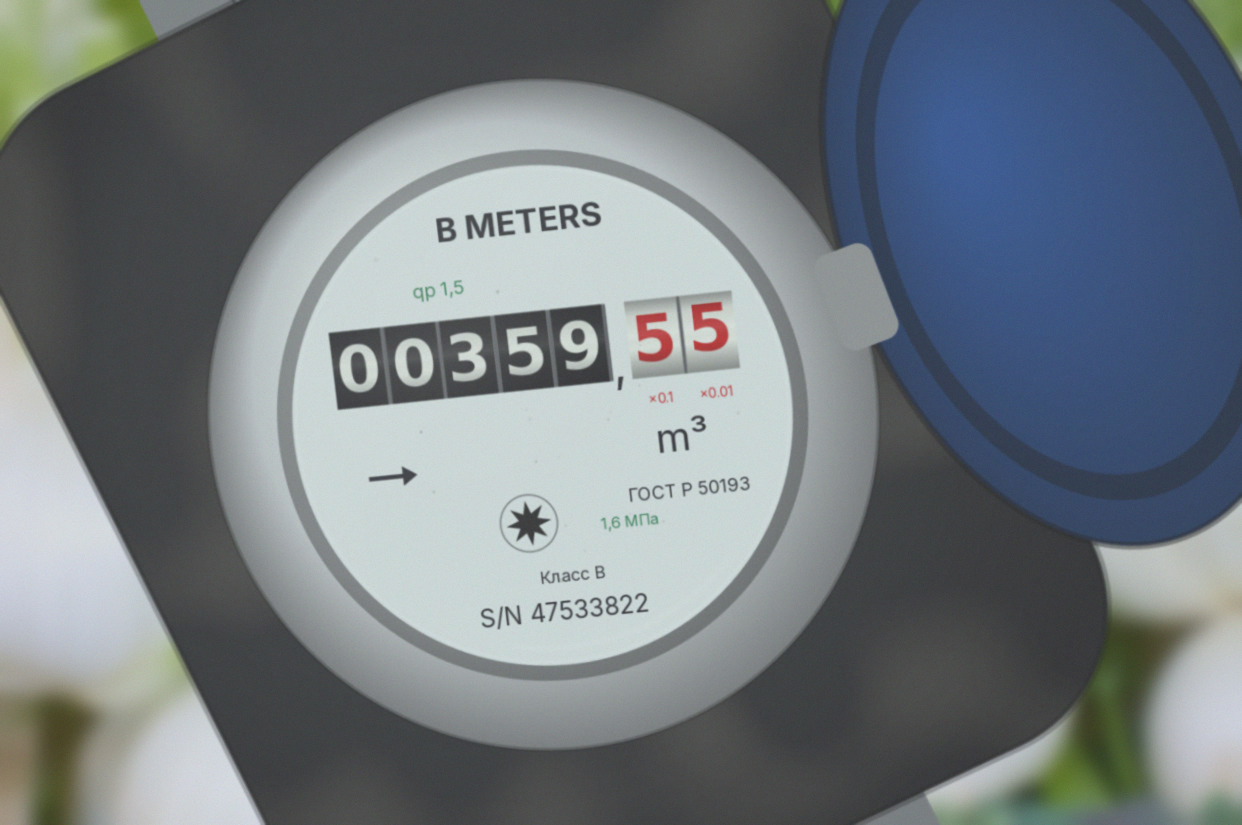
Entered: m³ 359.55
